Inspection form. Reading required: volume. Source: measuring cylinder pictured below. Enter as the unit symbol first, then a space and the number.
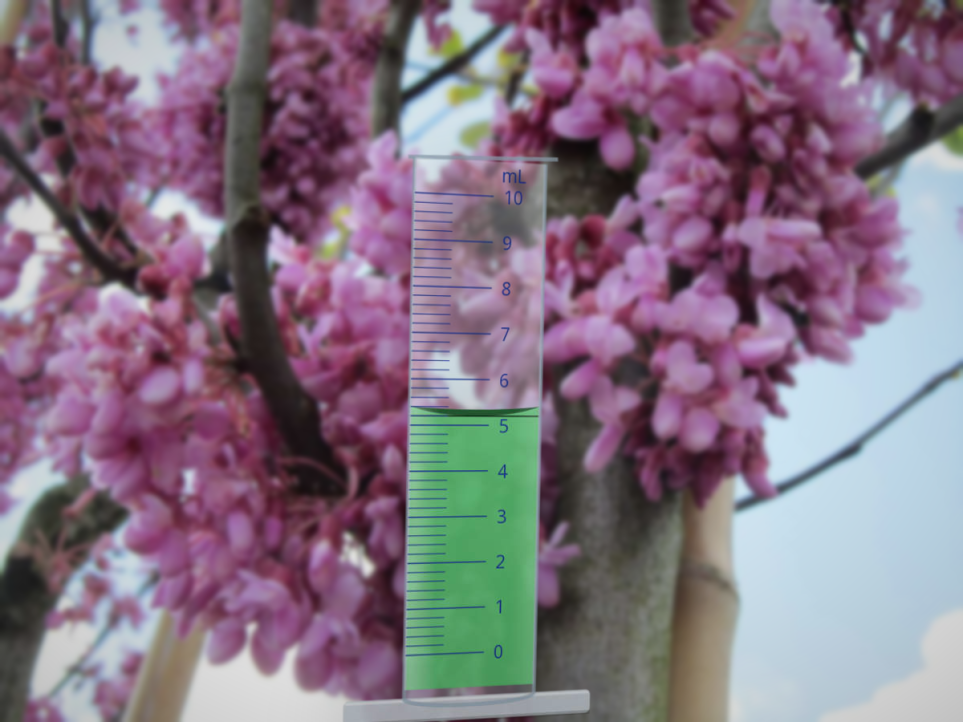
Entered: mL 5.2
